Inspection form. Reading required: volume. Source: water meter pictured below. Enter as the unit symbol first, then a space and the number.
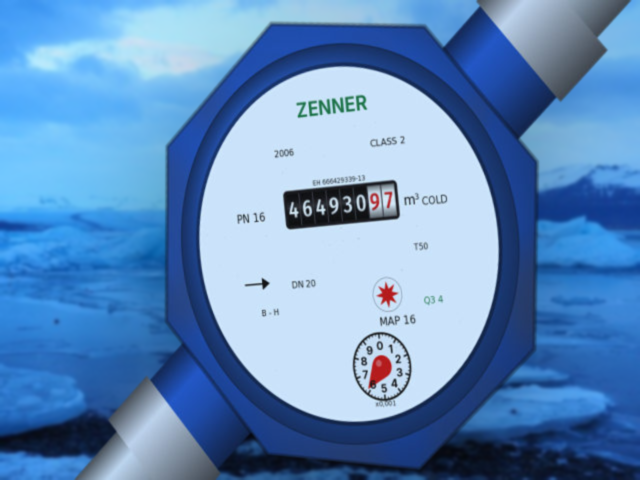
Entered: m³ 464930.976
